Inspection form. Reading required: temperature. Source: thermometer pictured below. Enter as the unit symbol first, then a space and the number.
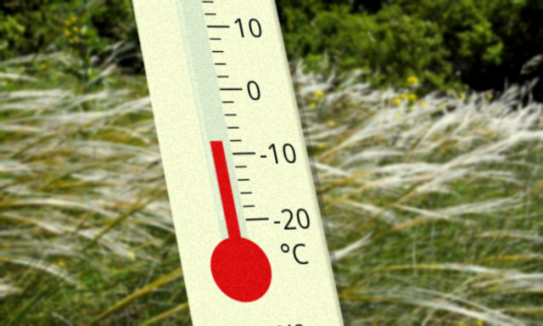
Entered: °C -8
